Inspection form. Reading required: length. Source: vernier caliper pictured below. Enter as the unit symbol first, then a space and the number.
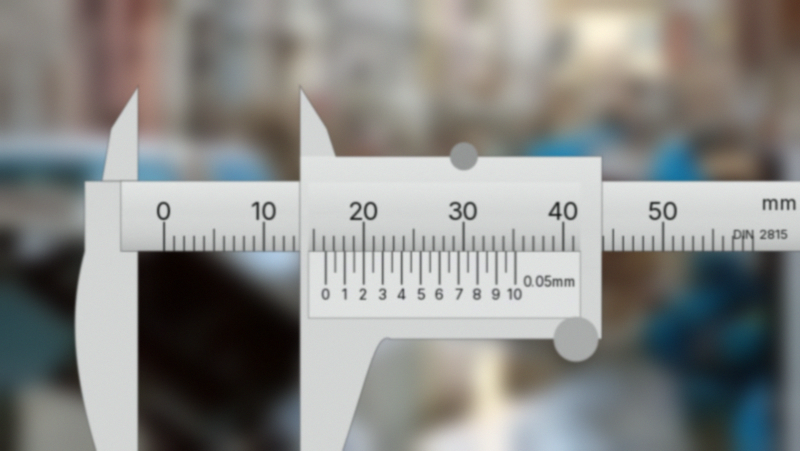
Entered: mm 16.2
